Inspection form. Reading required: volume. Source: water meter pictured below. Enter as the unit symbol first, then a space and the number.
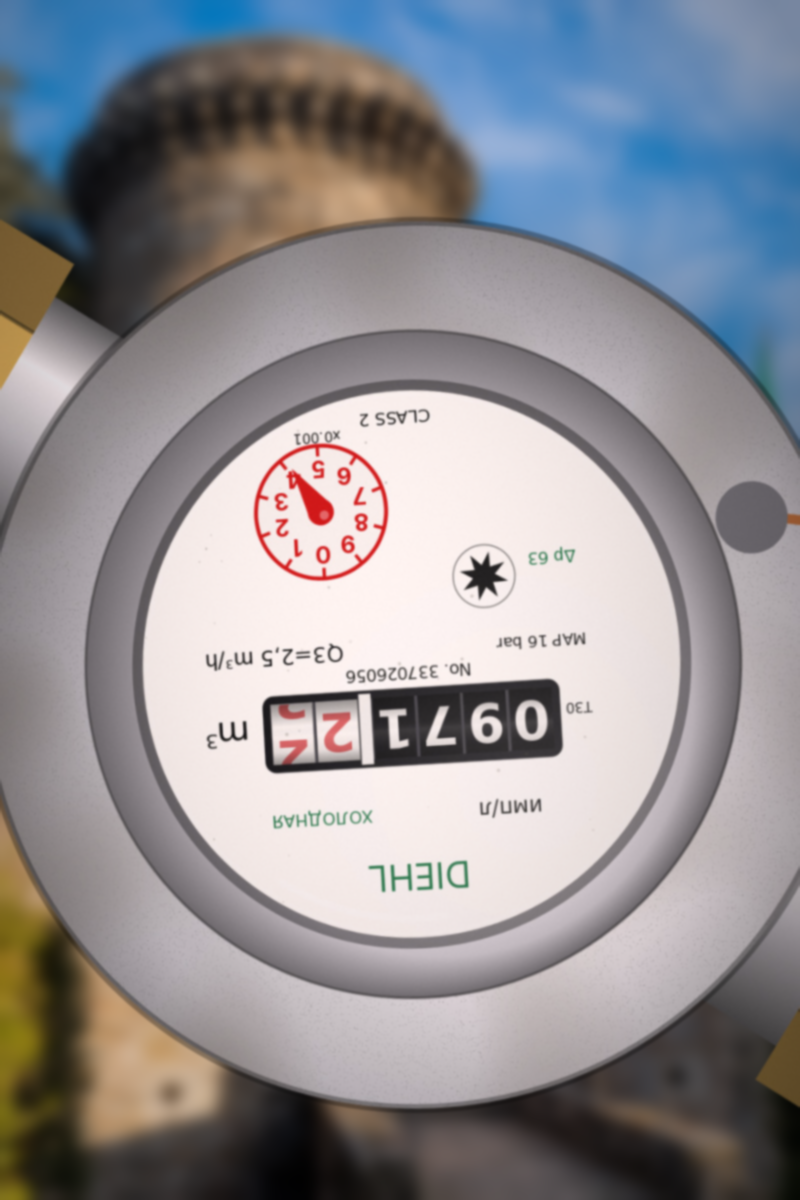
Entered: m³ 971.224
